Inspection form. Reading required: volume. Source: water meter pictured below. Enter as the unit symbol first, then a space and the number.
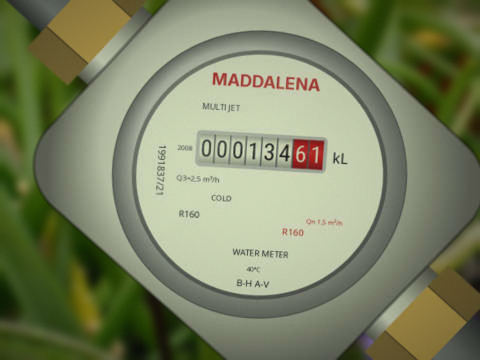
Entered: kL 134.61
